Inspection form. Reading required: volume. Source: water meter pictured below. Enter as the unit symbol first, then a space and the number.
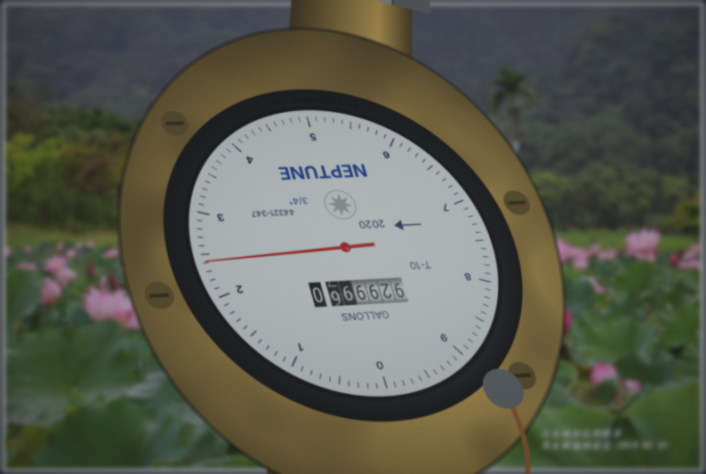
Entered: gal 9299962.4
